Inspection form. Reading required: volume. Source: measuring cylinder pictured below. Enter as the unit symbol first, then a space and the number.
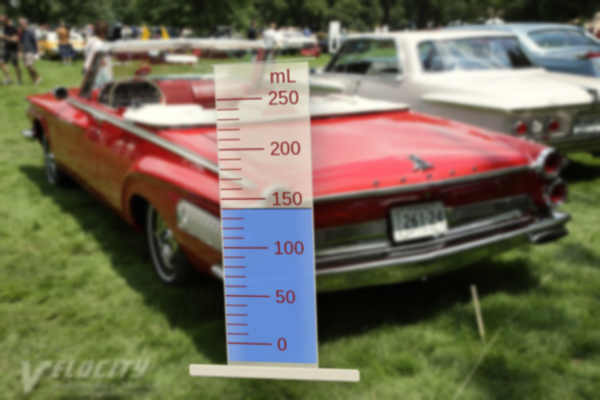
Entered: mL 140
